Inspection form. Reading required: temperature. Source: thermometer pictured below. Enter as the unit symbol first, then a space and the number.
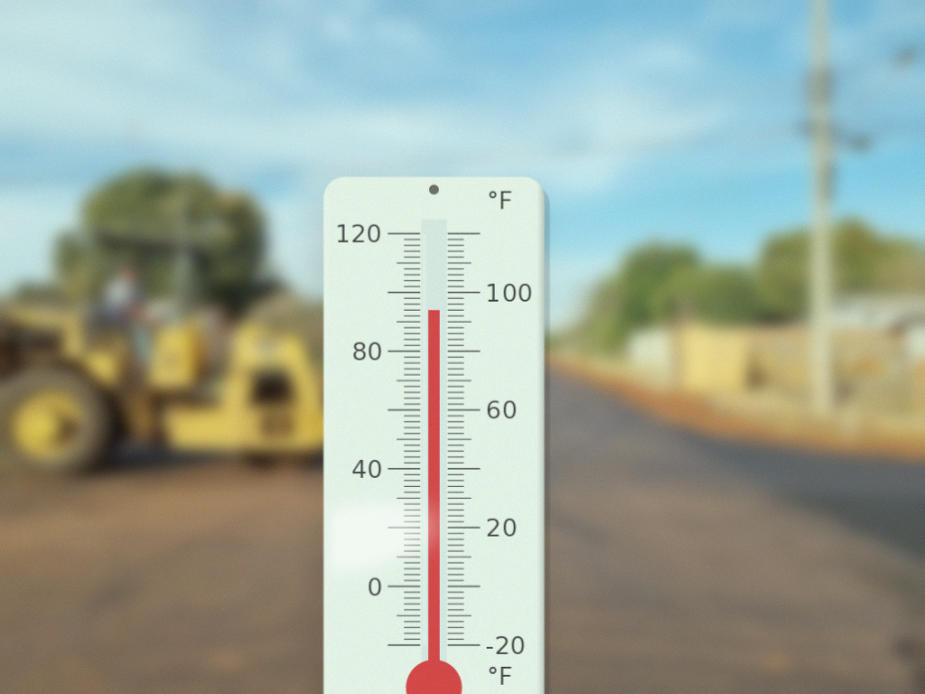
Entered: °F 94
